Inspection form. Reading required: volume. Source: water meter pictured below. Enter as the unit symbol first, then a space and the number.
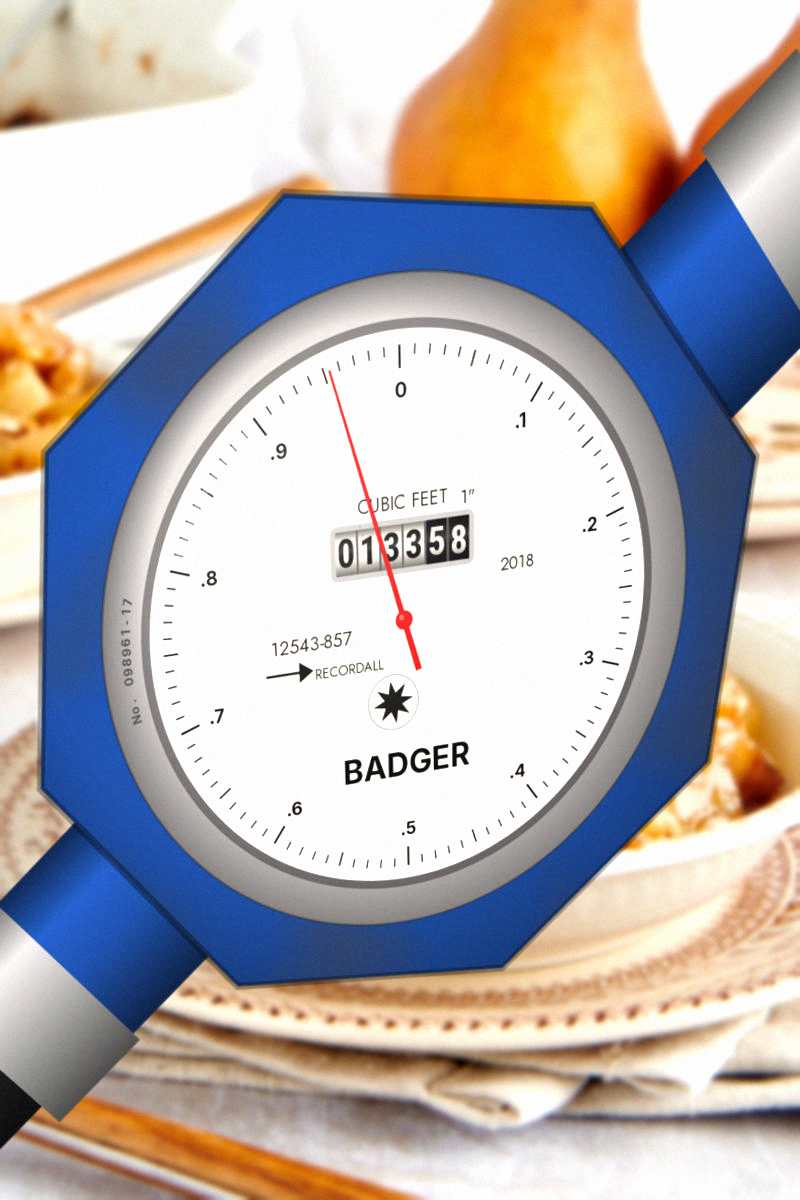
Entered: ft³ 13357.95
